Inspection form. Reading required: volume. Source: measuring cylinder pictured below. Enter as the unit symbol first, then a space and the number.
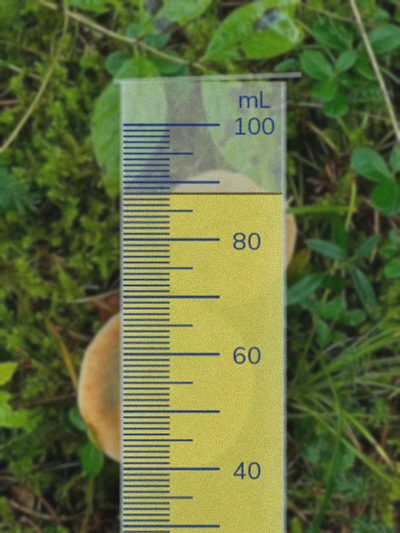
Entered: mL 88
